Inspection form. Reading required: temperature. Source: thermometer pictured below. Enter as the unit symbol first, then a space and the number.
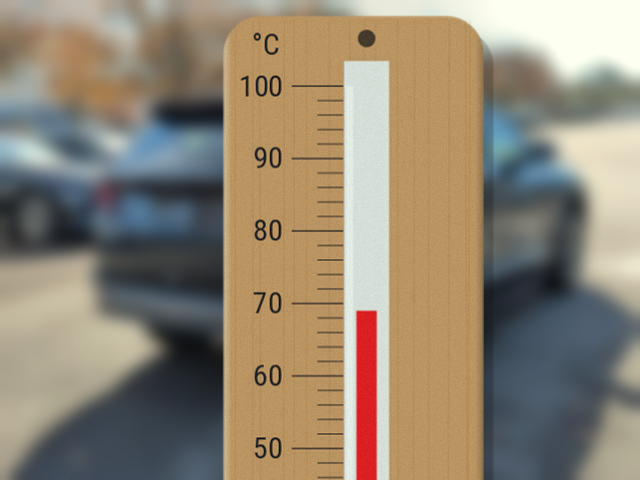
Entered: °C 69
